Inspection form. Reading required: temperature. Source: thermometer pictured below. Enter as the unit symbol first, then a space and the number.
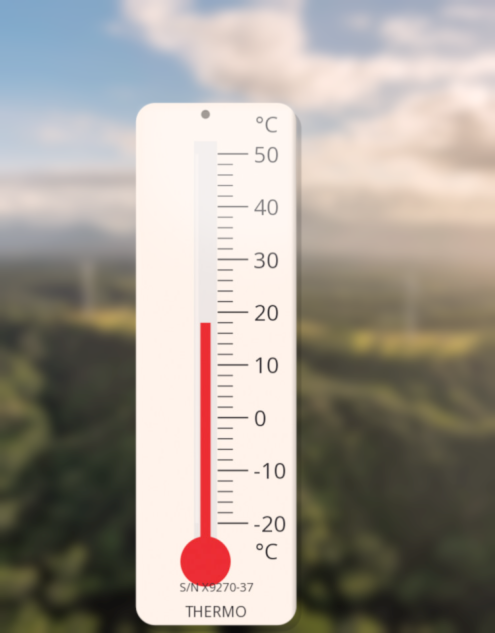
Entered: °C 18
